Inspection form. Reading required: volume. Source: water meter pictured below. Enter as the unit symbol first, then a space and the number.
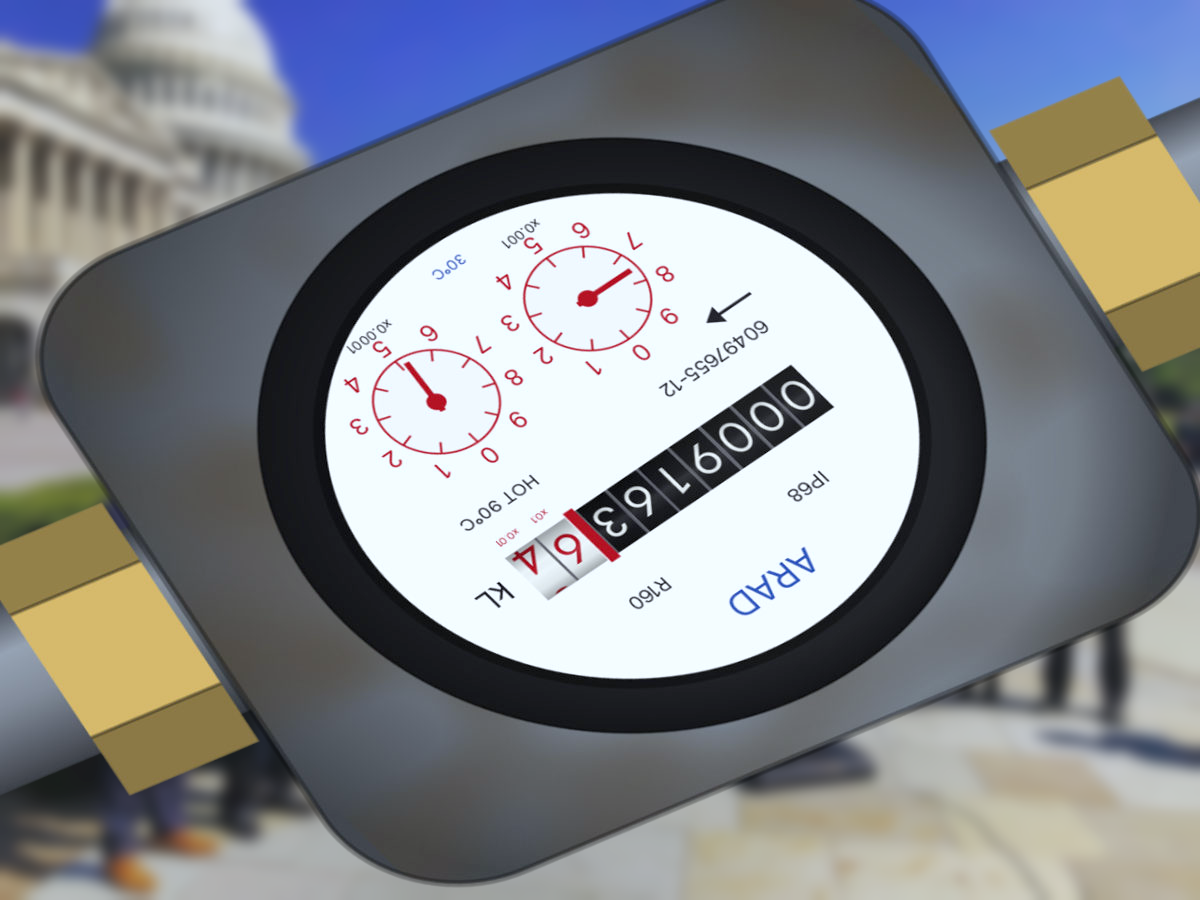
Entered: kL 9163.6375
